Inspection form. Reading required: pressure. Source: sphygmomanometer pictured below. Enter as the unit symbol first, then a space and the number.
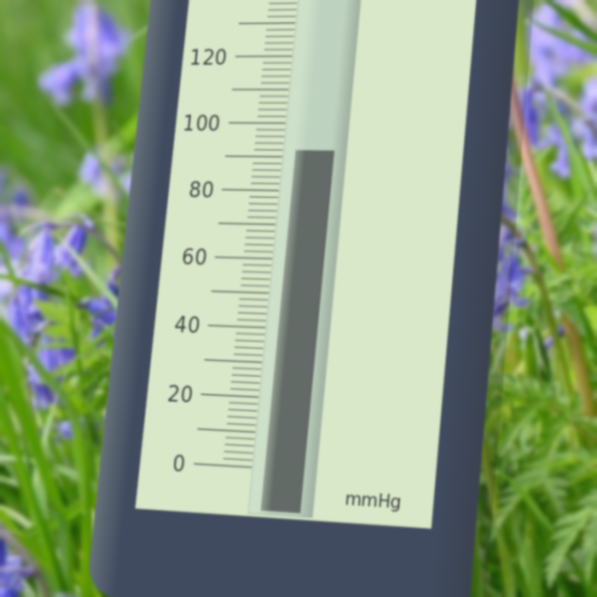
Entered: mmHg 92
